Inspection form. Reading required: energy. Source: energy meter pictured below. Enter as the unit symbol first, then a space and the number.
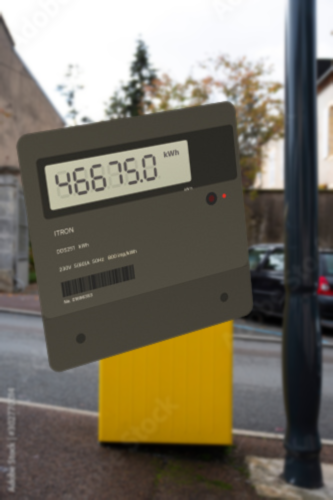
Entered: kWh 46675.0
